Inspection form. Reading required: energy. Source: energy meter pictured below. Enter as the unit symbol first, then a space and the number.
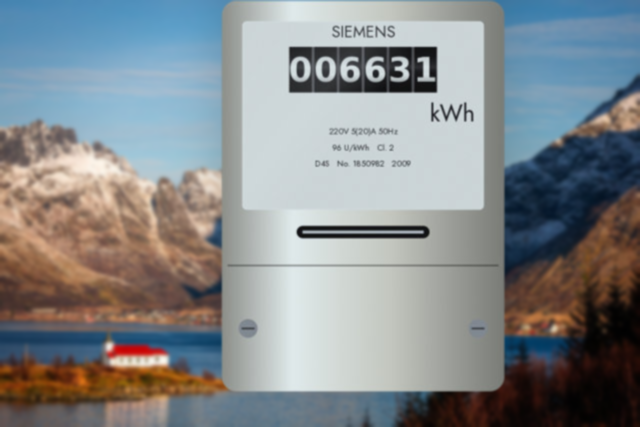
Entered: kWh 6631
